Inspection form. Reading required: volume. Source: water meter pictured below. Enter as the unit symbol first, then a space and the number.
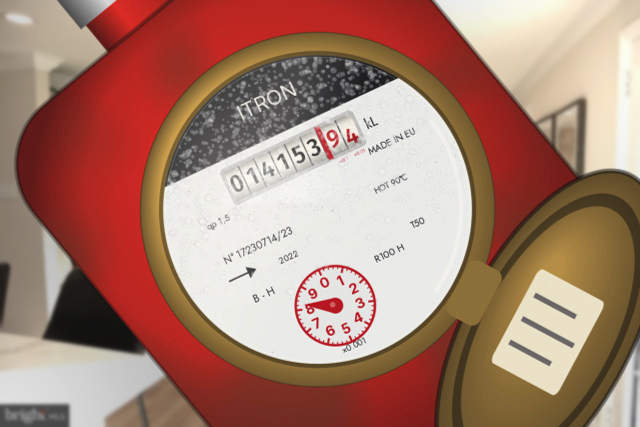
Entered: kL 14153.938
